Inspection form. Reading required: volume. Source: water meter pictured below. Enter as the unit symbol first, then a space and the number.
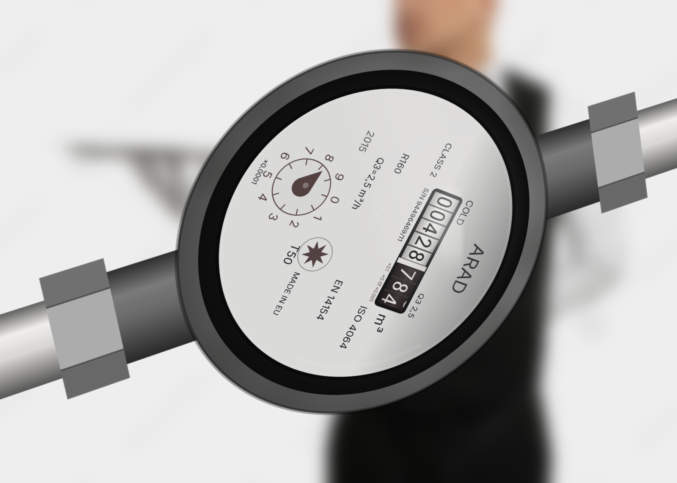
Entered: m³ 428.7838
